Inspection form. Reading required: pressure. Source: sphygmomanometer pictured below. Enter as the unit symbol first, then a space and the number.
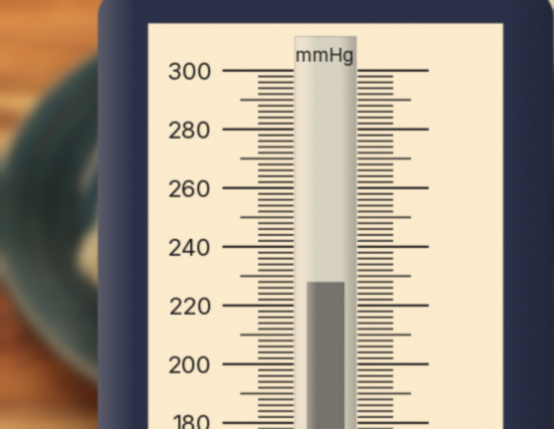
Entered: mmHg 228
